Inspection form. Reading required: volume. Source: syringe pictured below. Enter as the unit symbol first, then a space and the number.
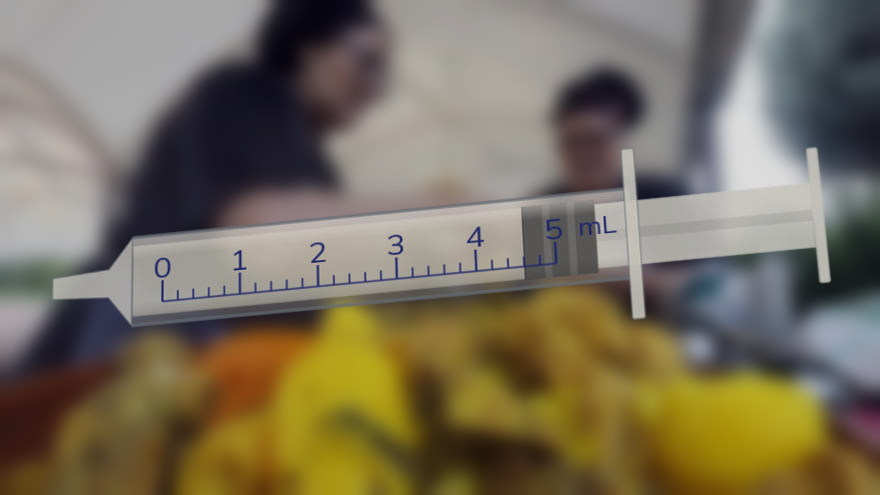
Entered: mL 4.6
